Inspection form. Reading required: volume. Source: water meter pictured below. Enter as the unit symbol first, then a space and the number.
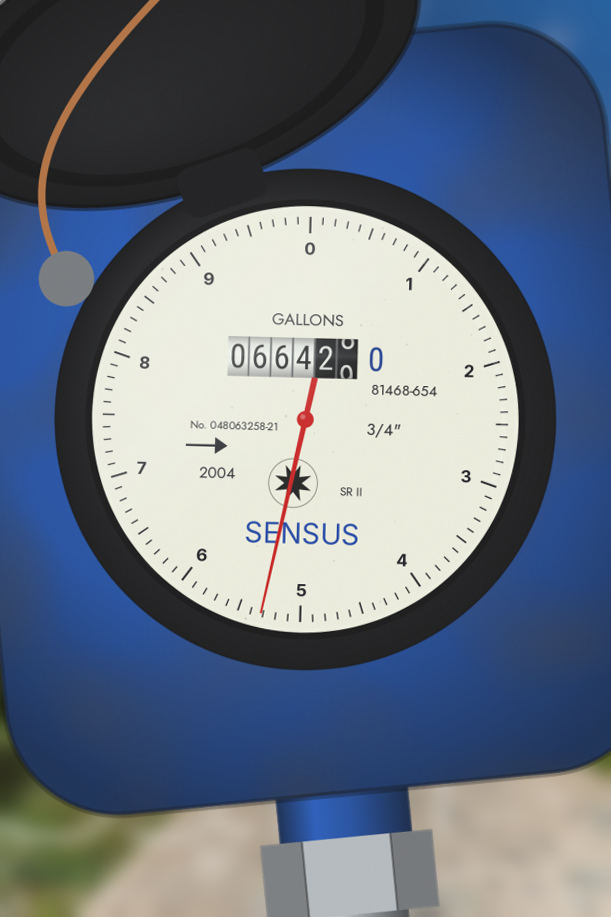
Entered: gal 664285.3
